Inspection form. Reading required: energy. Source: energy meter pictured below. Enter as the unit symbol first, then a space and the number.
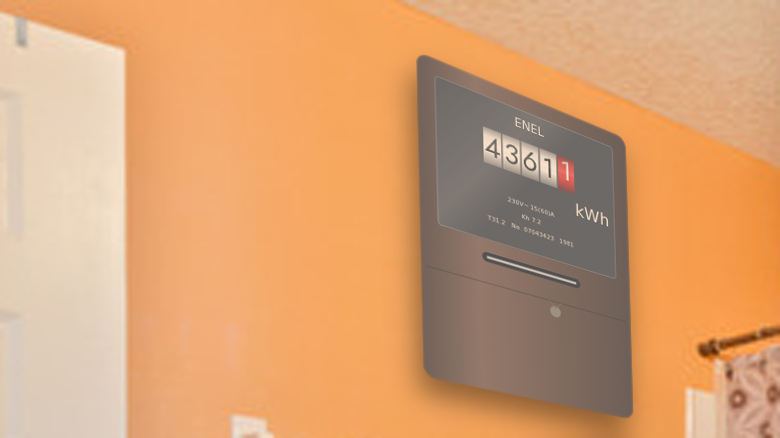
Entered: kWh 4361.1
